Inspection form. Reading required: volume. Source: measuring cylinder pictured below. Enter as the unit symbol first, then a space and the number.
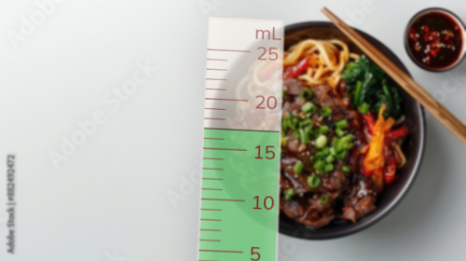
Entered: mL 17
